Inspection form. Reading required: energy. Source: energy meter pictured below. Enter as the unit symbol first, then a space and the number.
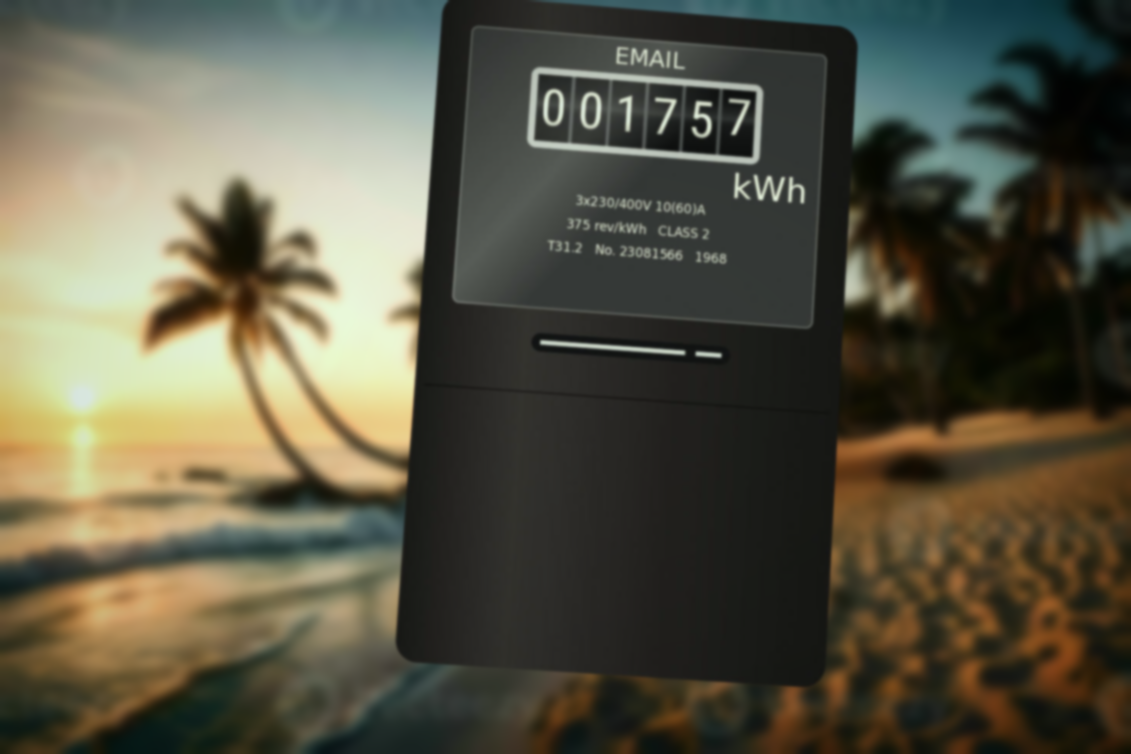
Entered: kWh 1757
